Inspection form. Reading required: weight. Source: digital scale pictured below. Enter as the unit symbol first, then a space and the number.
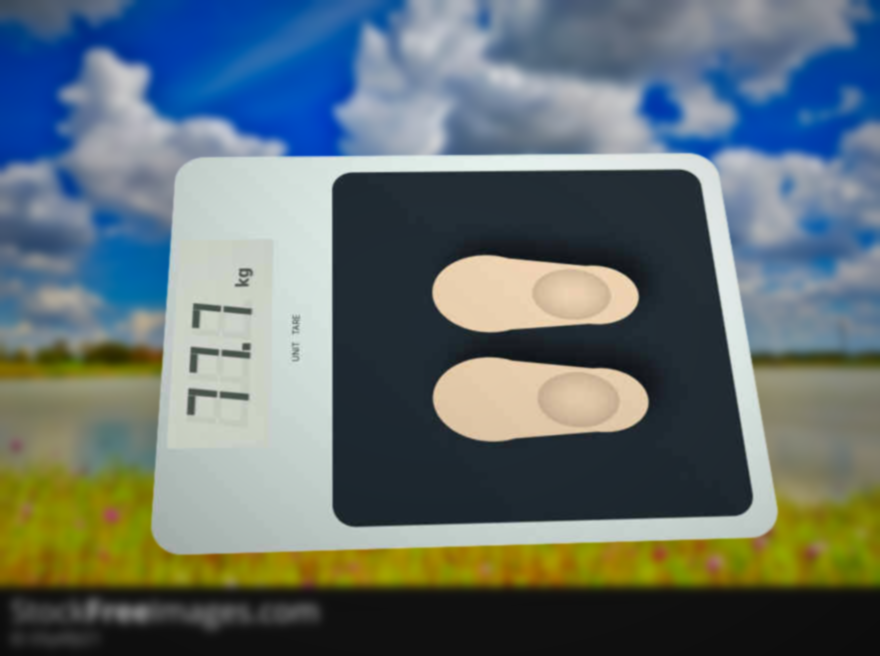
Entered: kg 77.7
